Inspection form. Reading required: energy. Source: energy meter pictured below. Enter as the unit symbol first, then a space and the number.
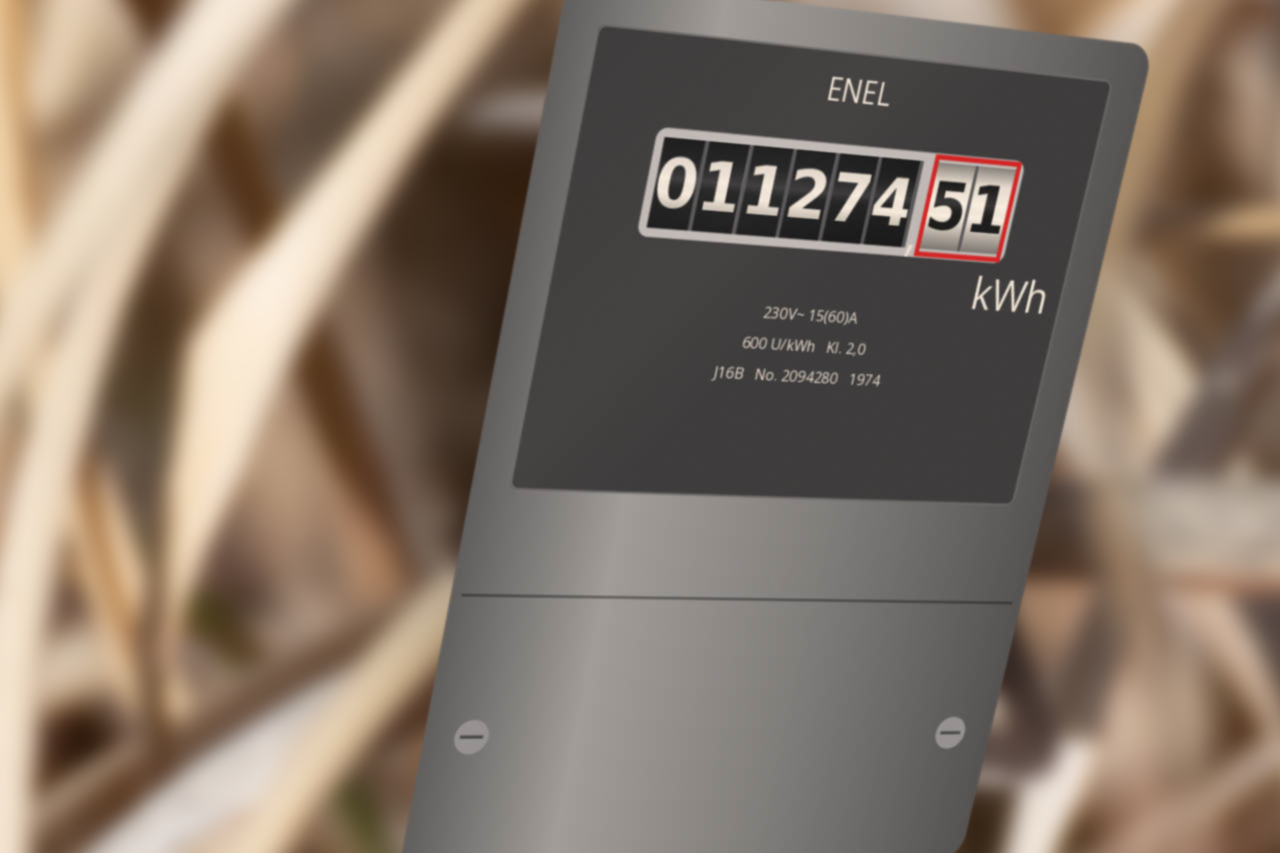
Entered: kWh 11274.51
